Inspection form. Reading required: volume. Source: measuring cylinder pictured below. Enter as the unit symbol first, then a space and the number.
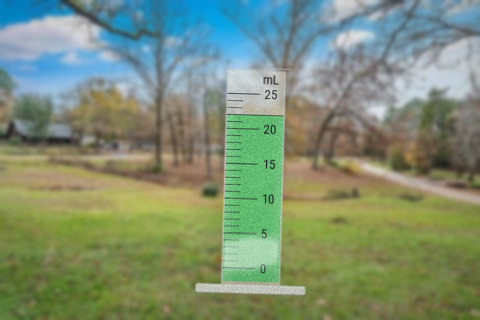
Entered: mL 22
